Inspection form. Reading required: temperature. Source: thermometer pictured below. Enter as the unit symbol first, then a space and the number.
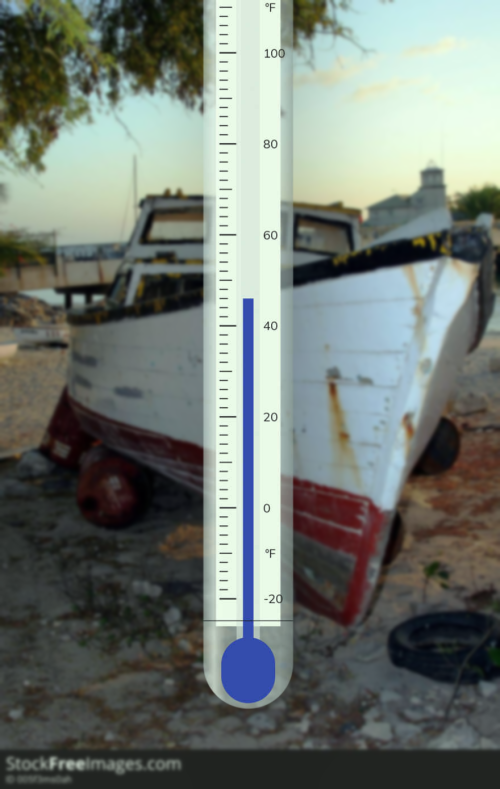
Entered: °F 46
